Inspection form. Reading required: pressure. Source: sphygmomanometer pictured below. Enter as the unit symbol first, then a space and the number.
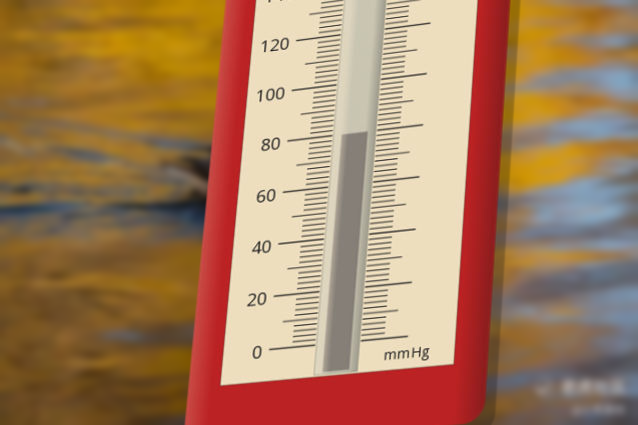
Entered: mmHg 80
